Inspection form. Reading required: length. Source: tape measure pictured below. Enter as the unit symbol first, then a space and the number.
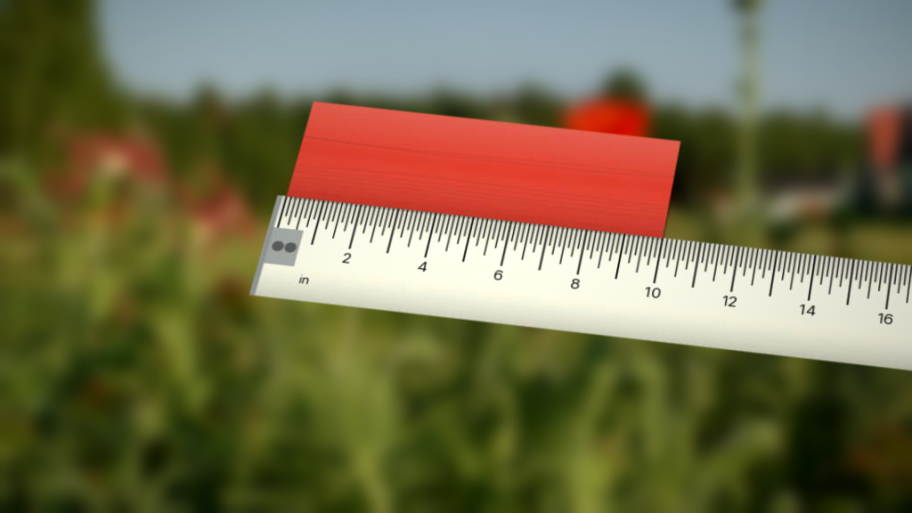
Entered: in 10
